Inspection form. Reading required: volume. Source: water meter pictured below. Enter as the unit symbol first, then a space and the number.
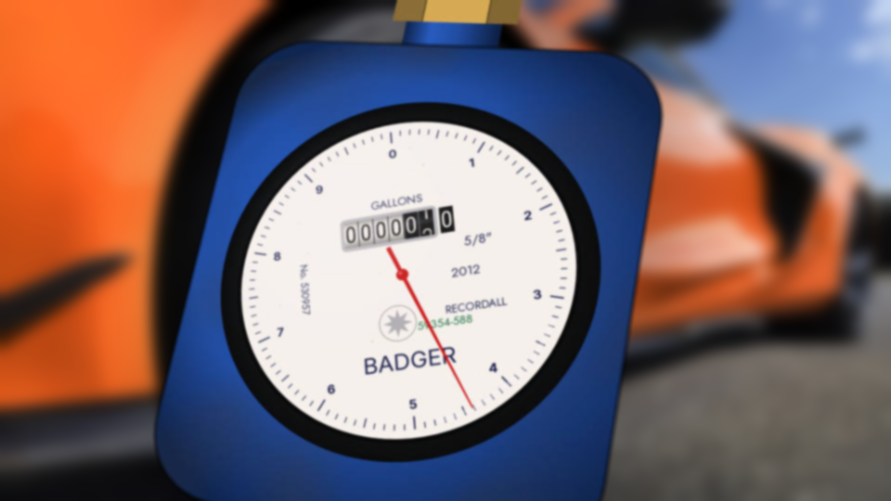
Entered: gal 14.4
